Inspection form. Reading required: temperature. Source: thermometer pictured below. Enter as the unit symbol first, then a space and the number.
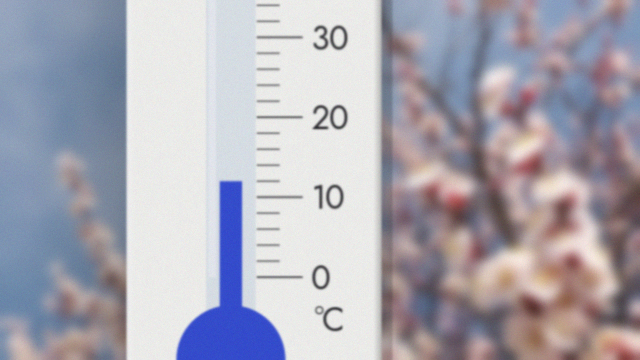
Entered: °C 12
